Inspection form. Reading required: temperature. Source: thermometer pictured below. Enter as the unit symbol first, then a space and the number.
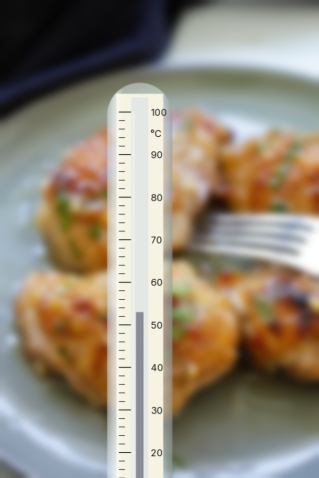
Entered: °C 53
